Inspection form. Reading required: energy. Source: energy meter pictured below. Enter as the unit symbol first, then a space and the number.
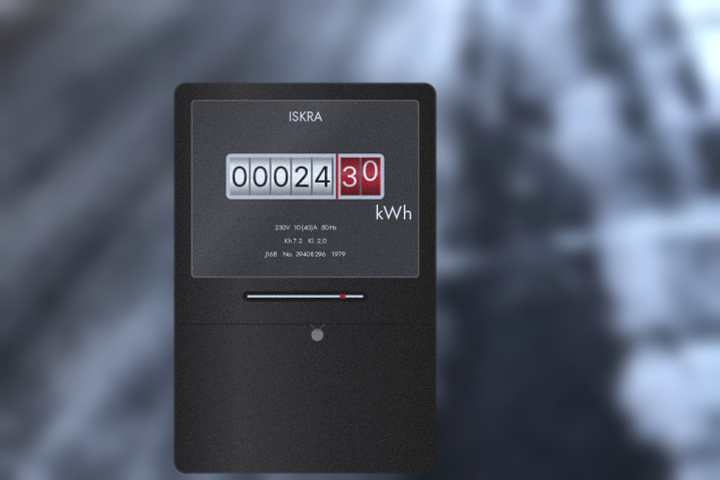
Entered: kWh 24.30
